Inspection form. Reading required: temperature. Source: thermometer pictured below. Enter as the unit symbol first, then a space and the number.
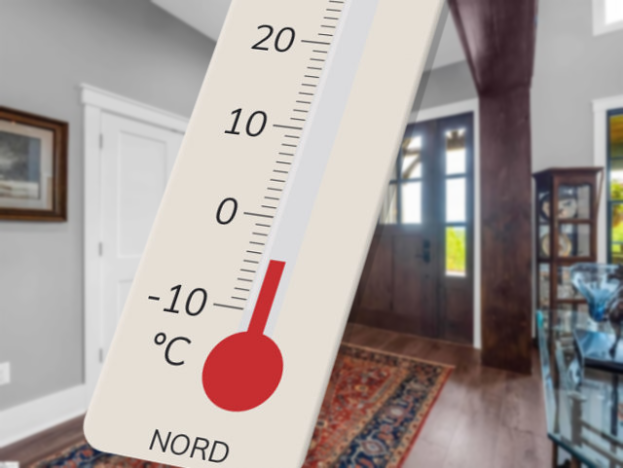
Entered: °C -4.5
